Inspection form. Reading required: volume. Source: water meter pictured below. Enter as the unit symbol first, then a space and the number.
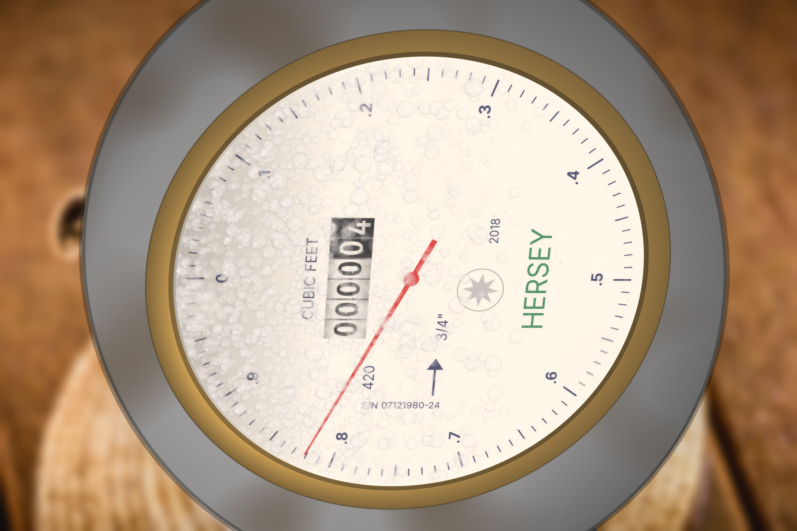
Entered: ft³ 3.82
